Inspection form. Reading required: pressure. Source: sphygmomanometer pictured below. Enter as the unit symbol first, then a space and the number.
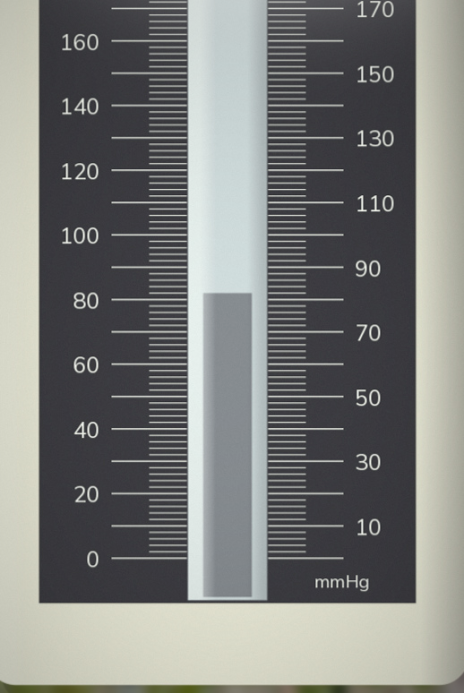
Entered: mmHg 82
